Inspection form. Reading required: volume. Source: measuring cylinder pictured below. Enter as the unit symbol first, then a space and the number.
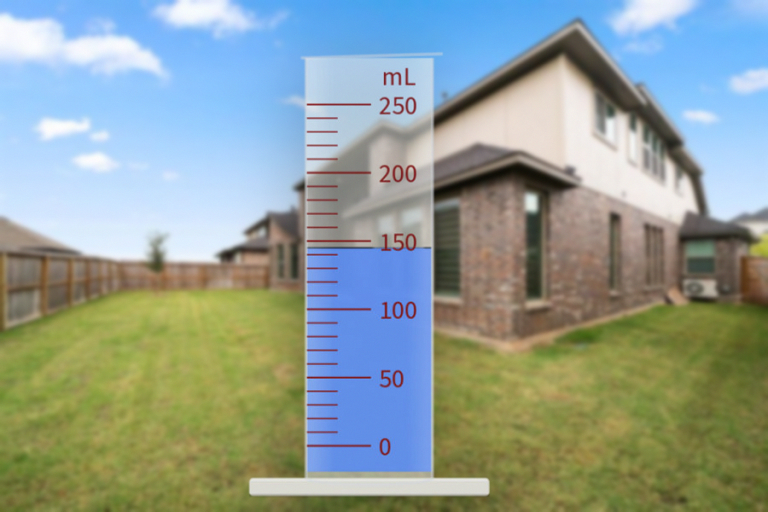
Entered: mL 145
